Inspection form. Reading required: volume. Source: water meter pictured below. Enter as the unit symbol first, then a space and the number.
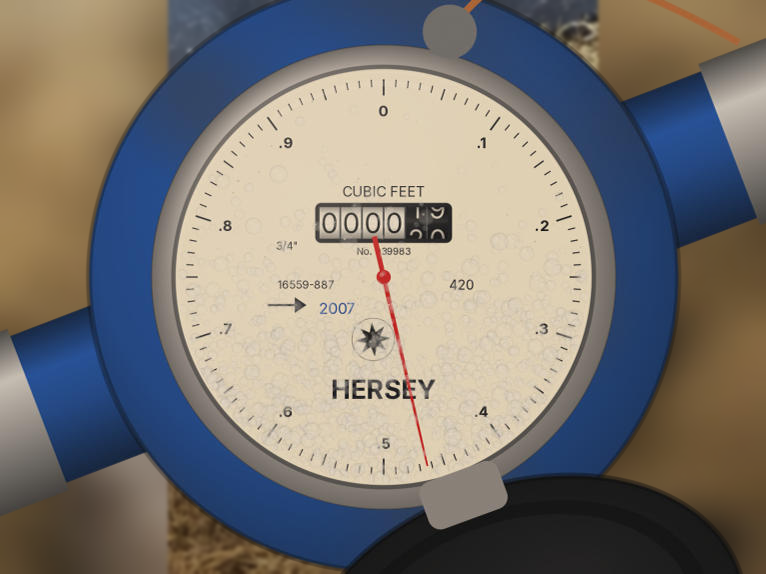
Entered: ft³ 19.46
